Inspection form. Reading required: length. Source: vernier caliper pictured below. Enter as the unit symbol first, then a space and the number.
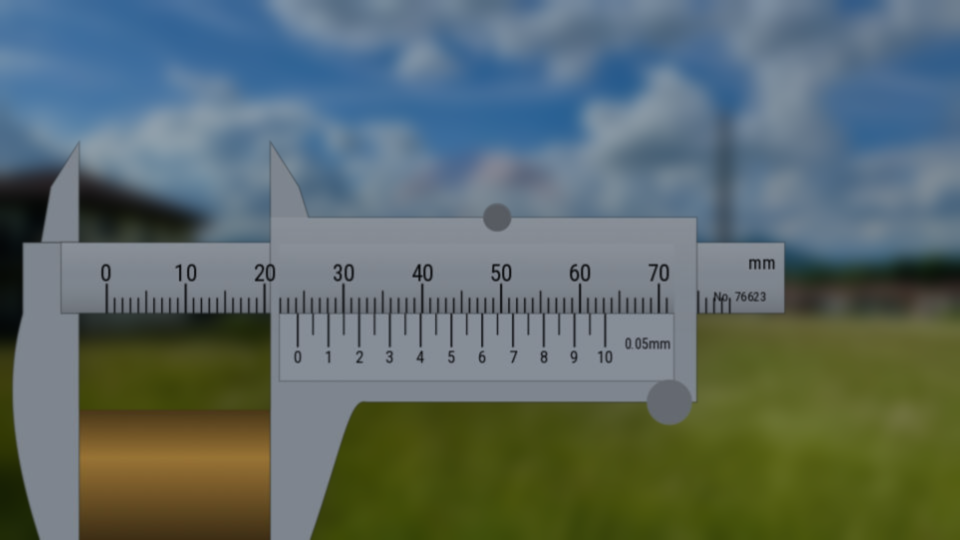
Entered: mm 24.2
